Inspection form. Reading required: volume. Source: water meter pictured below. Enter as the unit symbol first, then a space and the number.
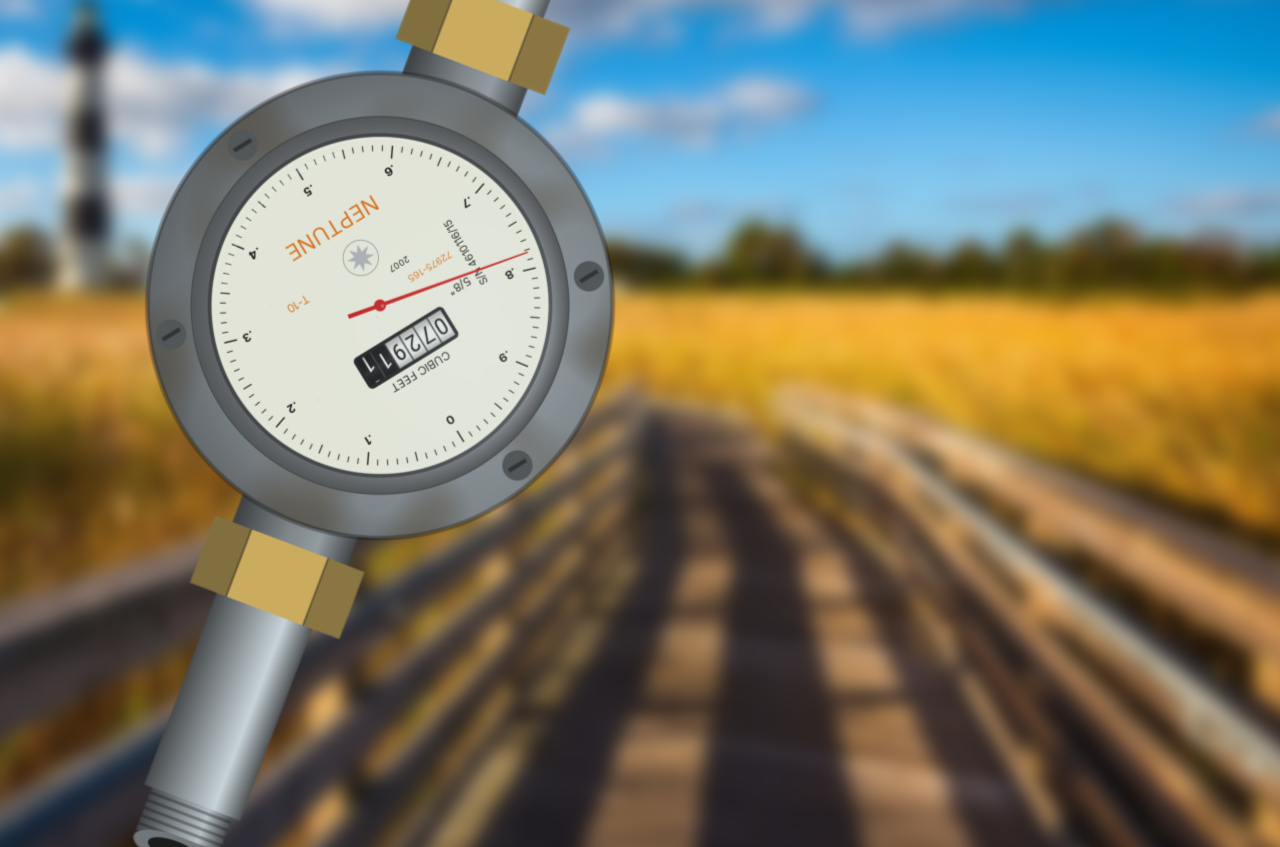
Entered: ft³ 72910.78
